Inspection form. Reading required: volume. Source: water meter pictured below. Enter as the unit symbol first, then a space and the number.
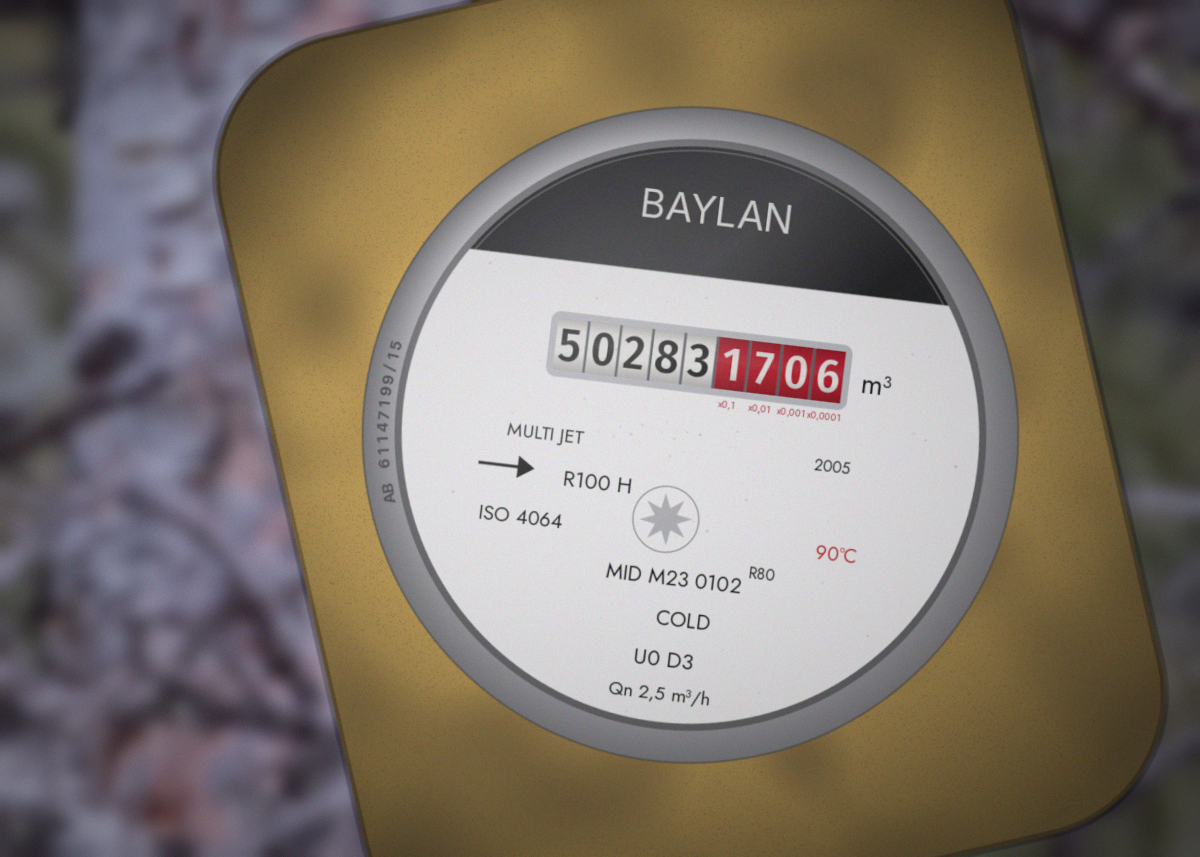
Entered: m³ 50283.1706
